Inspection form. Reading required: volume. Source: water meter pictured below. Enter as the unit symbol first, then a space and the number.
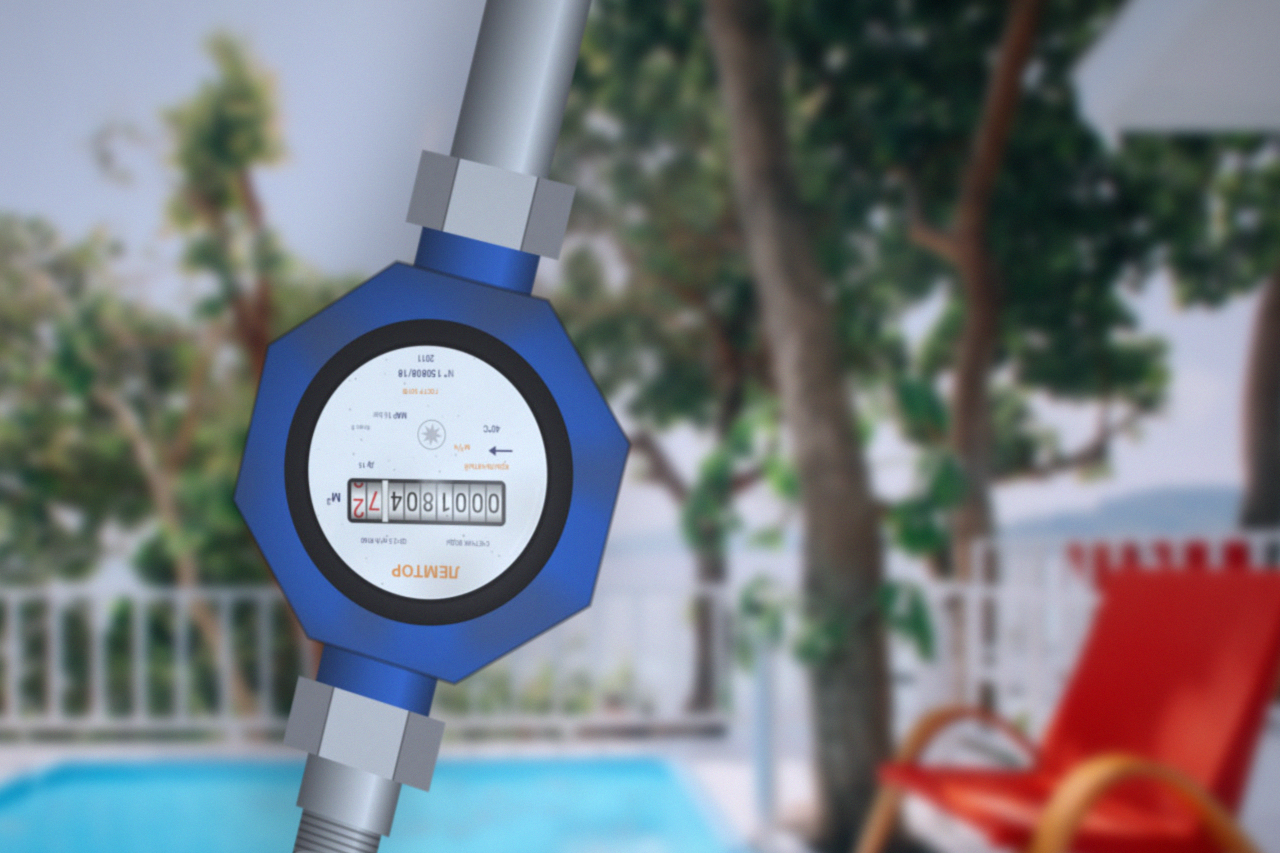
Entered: m³ 1804.72
